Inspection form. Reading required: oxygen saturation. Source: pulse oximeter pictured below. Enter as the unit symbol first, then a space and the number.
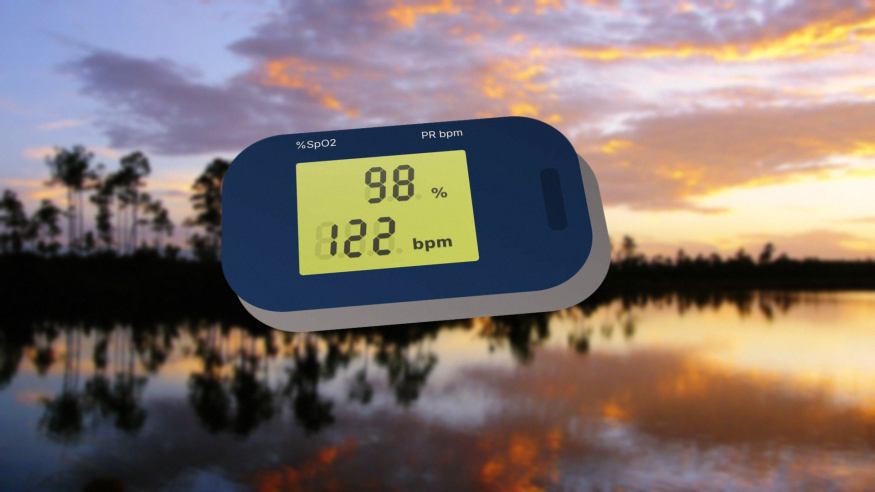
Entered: % 98
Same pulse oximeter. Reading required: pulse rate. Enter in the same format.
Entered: bpm 122
